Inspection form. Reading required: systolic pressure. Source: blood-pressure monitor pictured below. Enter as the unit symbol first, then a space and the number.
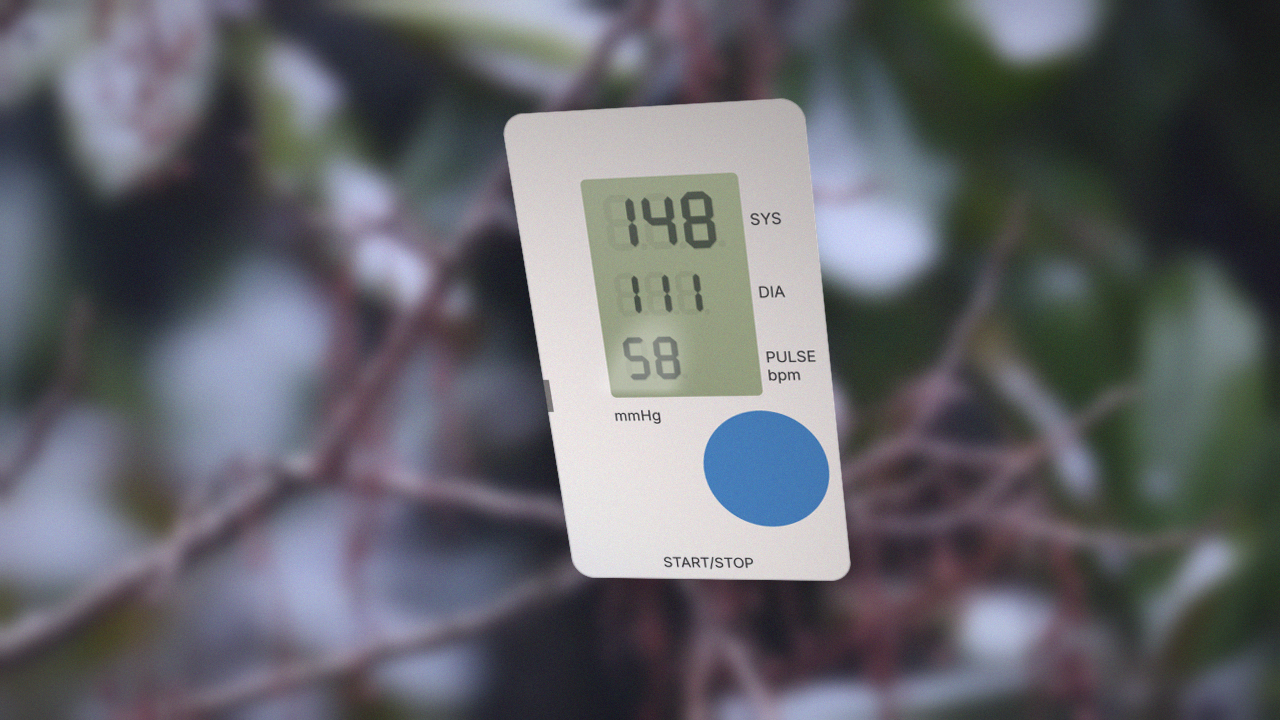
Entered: mmHg 148
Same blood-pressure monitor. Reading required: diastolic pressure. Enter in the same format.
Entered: mmHg 111
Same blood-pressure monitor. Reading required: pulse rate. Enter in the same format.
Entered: bpm 58
